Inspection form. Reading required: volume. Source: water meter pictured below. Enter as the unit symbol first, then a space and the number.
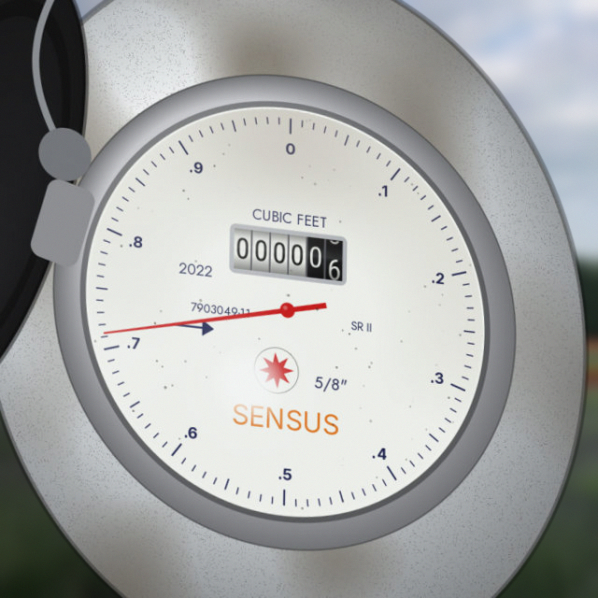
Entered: ft³ 5.71
